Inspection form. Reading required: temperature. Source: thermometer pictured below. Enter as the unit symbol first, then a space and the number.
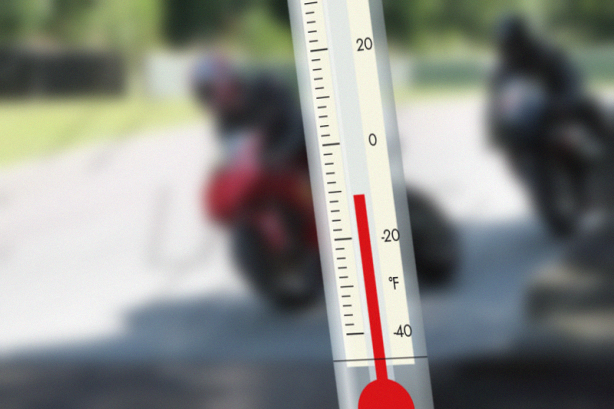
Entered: °F -11
